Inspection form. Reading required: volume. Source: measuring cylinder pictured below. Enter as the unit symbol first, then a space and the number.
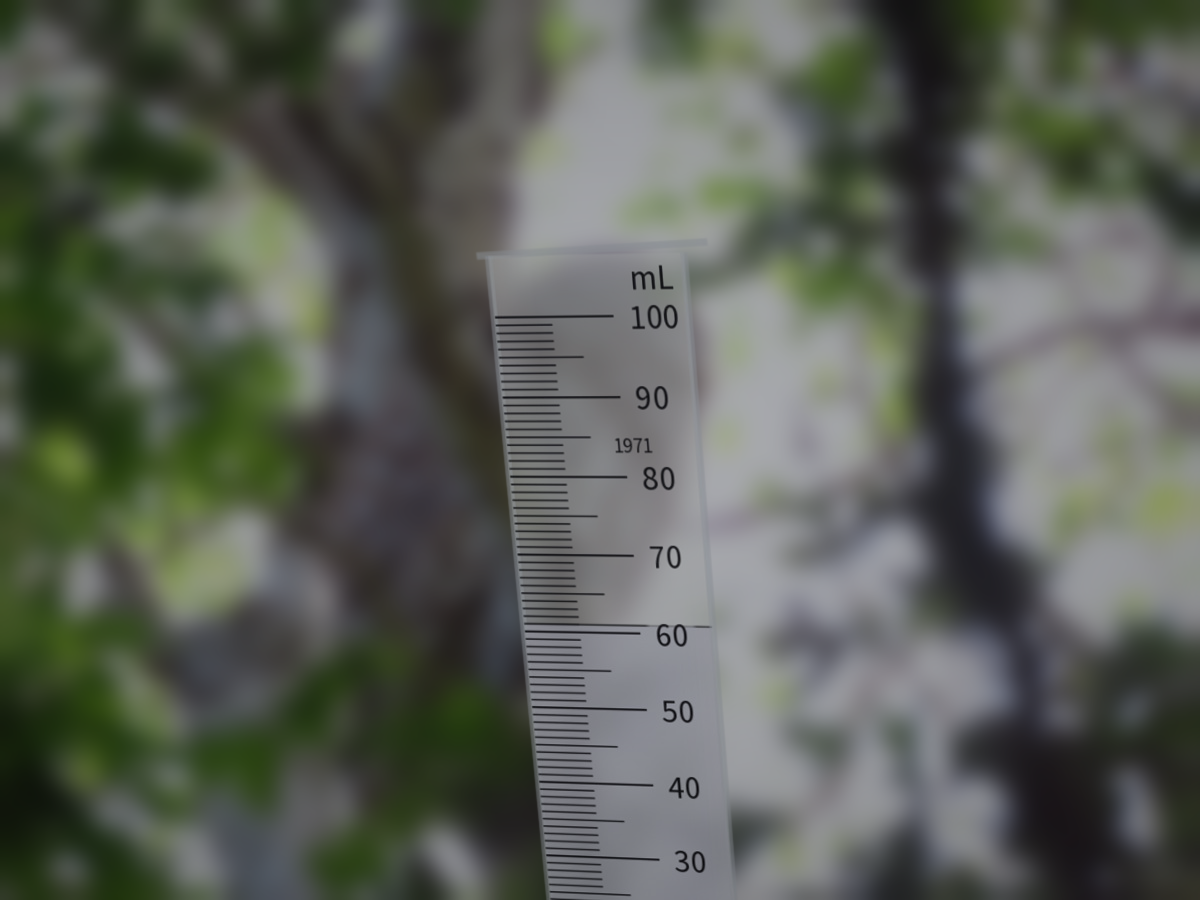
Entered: mL 61
